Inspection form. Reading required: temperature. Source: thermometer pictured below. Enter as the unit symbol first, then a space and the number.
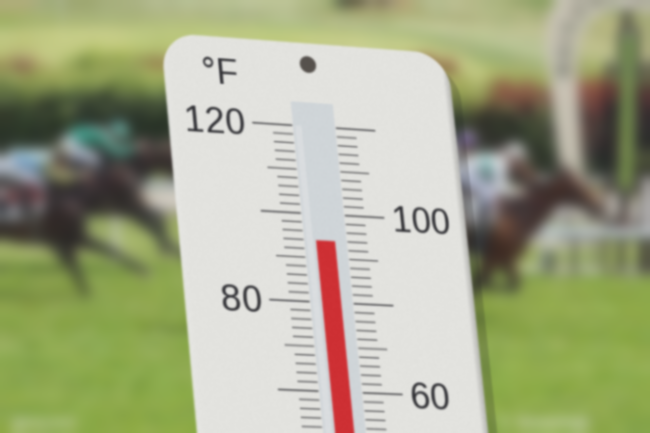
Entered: °F 94
